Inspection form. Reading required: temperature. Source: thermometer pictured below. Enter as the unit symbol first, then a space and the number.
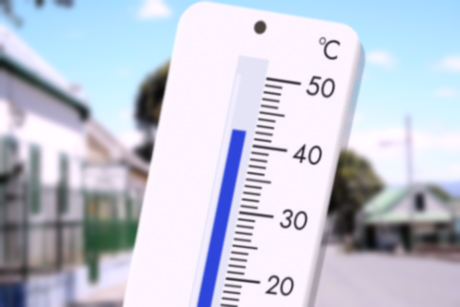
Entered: °C 42
